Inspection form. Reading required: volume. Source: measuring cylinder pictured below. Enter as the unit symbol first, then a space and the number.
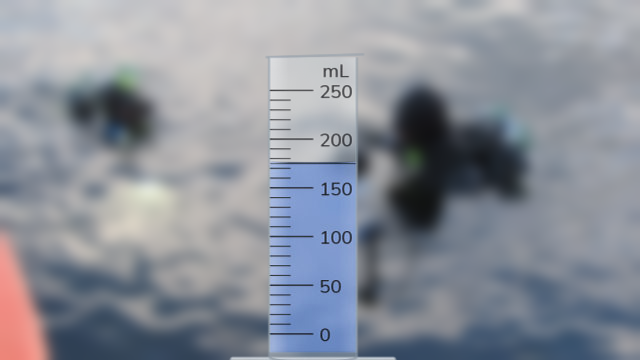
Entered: mL 175
